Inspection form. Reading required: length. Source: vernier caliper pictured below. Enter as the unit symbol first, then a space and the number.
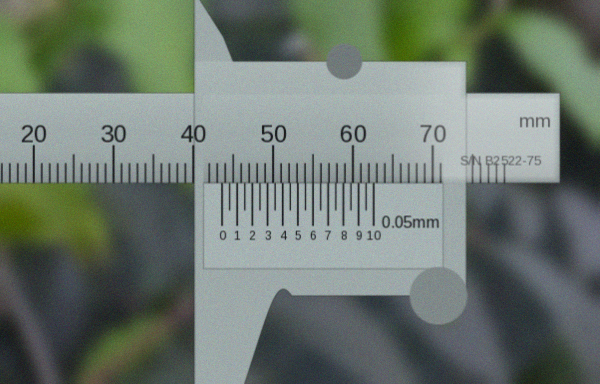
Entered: mm 43.6
